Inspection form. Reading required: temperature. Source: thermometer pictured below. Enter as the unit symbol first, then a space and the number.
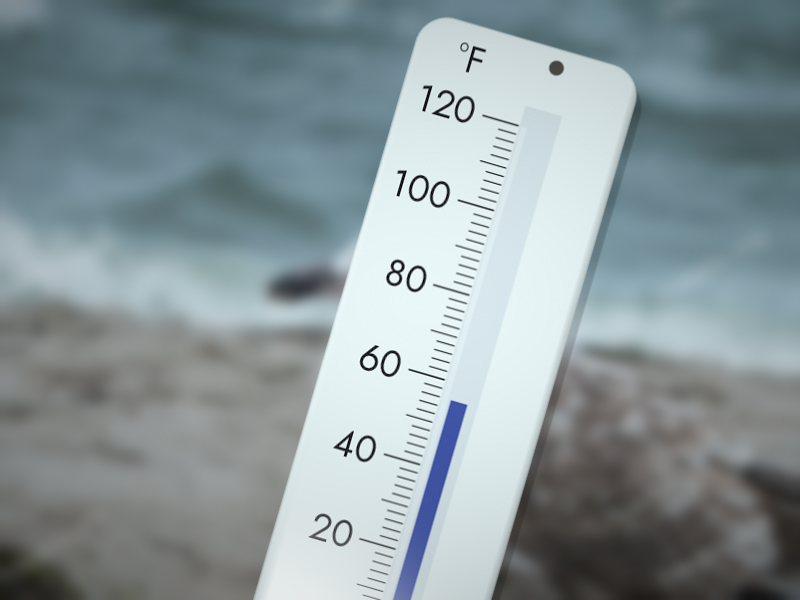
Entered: °F 56
